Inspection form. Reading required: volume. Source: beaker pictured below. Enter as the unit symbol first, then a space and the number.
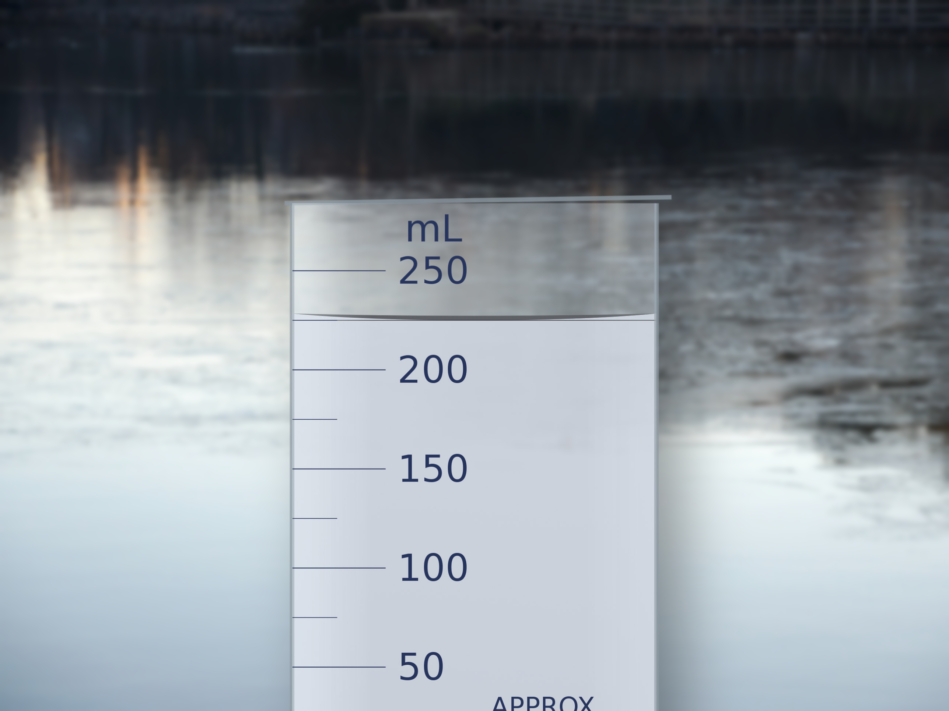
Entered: mL 225
